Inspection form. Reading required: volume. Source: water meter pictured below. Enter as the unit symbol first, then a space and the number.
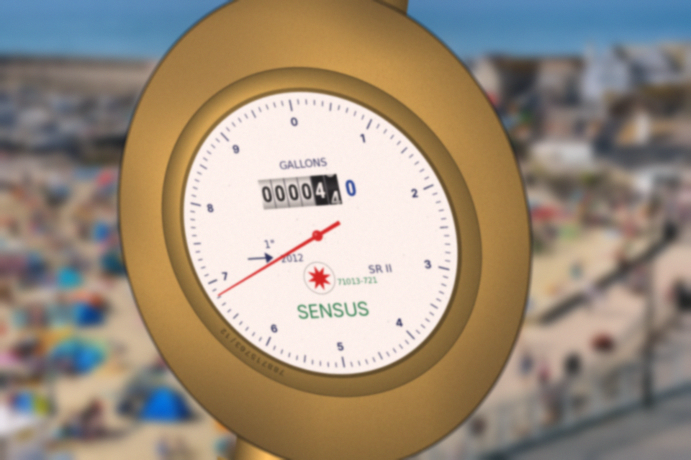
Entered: gal 436.8
